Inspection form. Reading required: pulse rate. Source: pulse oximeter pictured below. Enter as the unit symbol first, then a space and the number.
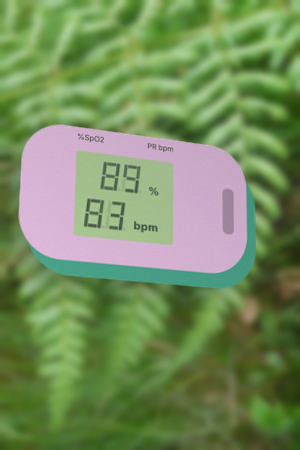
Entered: bpm 83
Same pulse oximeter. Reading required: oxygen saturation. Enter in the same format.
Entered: % 89
